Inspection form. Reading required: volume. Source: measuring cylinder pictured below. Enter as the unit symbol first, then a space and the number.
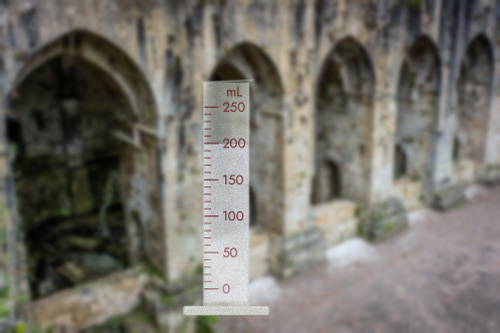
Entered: mL 200
